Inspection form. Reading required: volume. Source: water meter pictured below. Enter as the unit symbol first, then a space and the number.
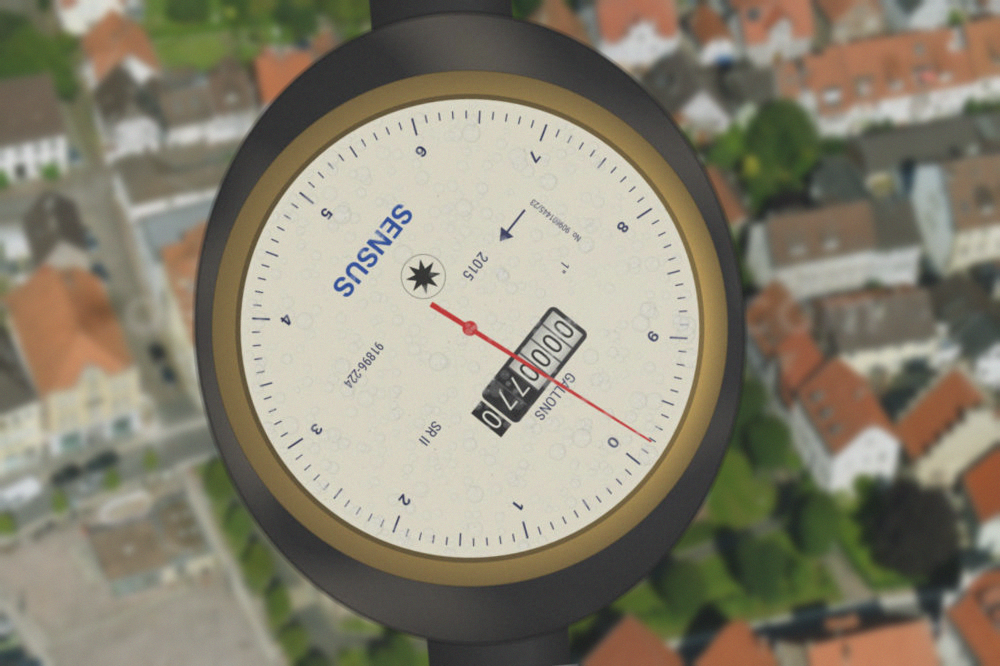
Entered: gal 769.8
